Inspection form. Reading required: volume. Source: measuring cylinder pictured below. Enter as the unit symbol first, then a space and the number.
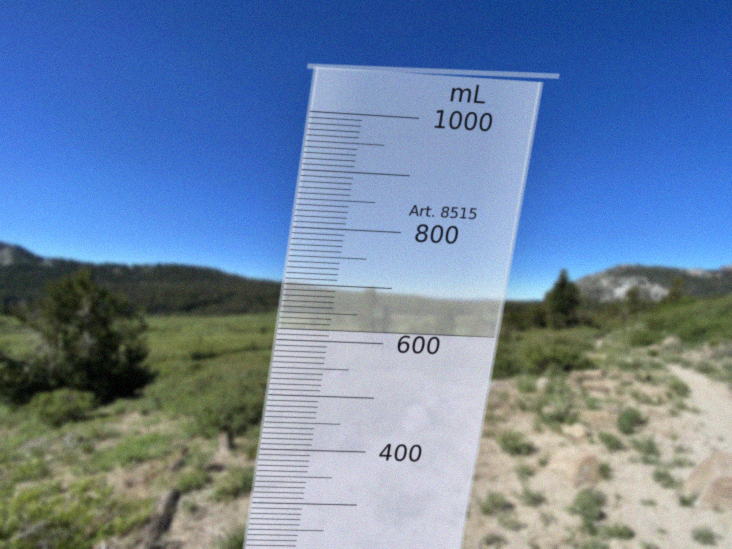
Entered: mL 620
